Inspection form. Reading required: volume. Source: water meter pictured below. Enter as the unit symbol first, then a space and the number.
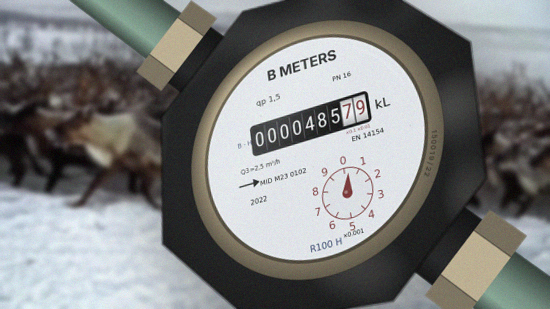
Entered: kL 485.790
